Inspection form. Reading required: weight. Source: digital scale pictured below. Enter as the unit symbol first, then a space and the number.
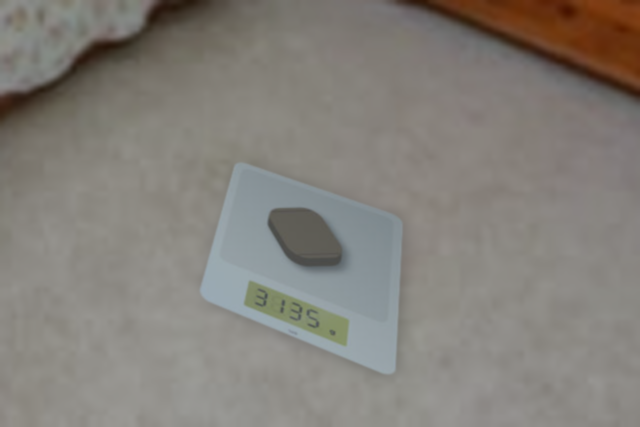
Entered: g 3135
